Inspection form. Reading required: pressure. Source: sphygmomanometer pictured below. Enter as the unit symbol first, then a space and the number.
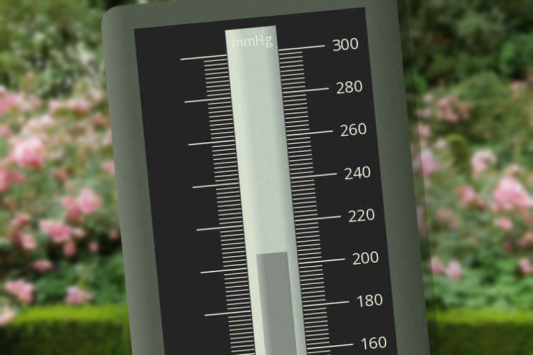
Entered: mmHg 206
